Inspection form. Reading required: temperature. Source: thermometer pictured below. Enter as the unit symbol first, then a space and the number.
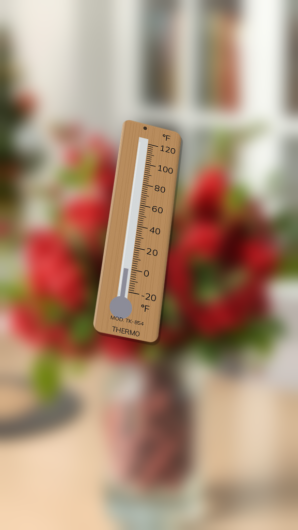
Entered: °F 0
